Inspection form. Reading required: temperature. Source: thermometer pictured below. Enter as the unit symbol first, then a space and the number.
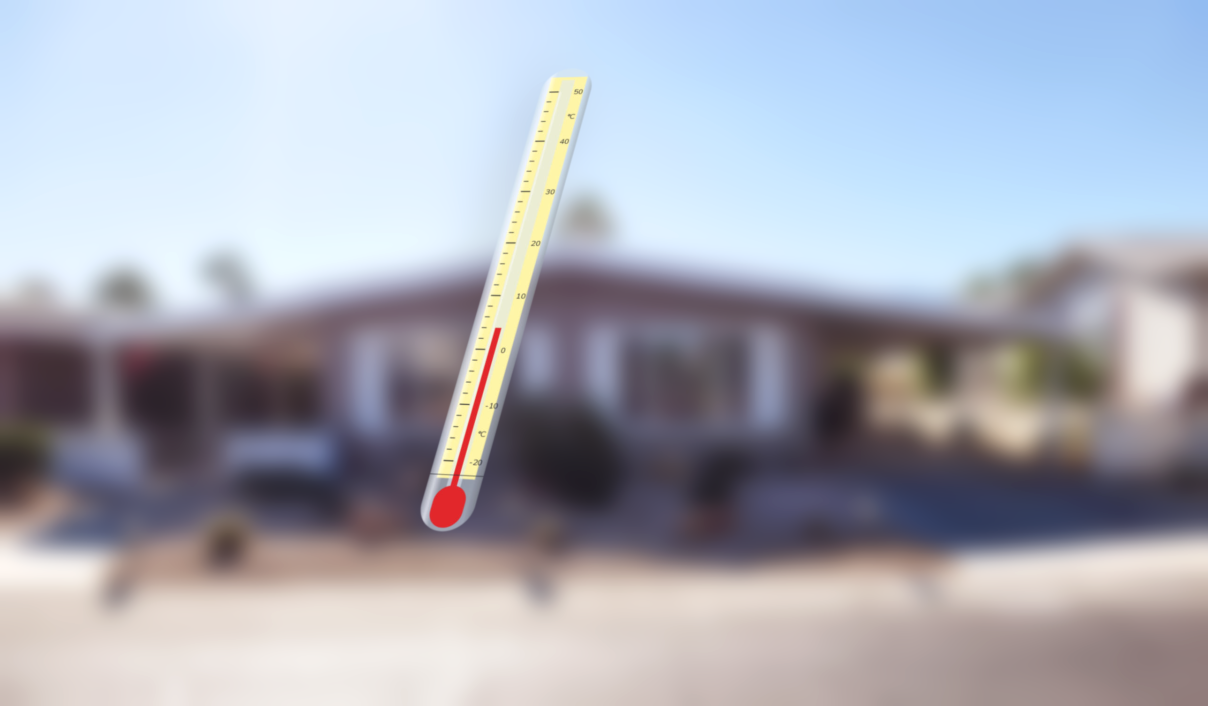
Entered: °C 4
